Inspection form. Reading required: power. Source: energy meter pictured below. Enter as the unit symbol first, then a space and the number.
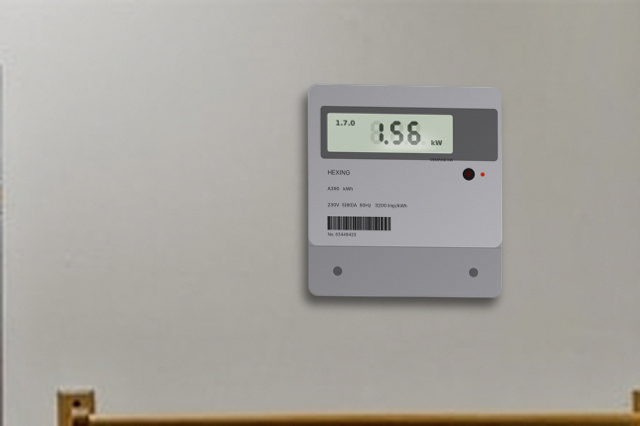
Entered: kW 1.56
